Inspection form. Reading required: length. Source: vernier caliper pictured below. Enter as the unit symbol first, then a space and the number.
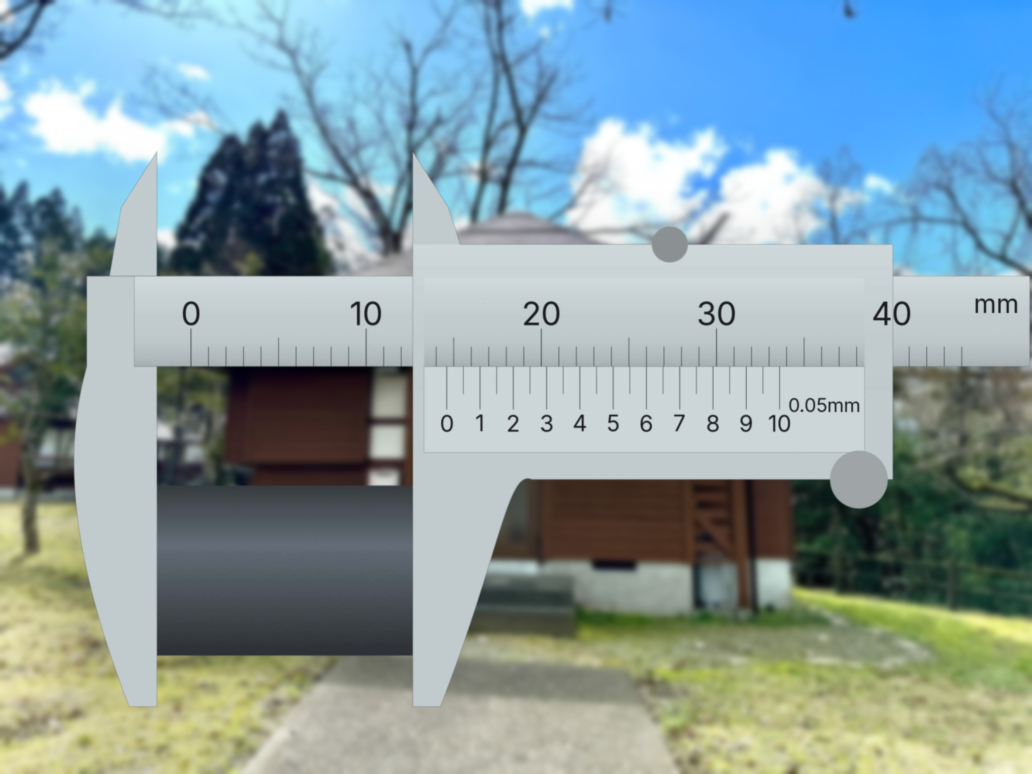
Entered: mm 14.6
